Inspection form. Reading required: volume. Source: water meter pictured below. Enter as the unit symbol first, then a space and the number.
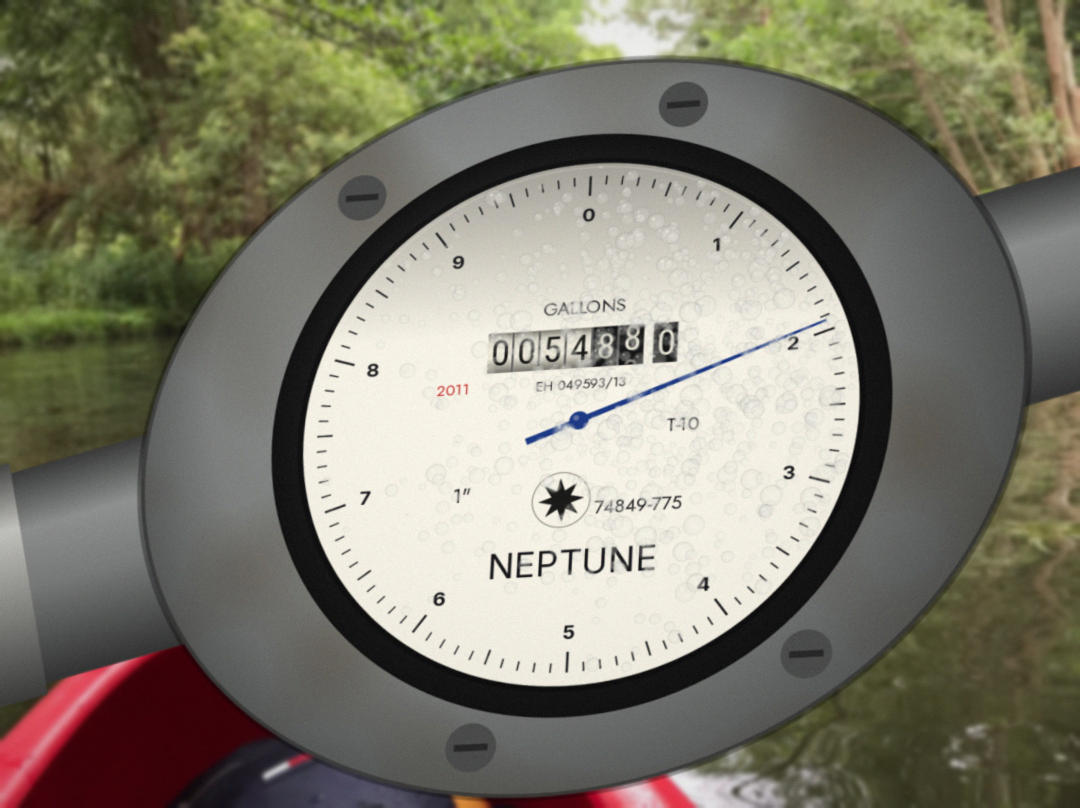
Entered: gal 54881.9
